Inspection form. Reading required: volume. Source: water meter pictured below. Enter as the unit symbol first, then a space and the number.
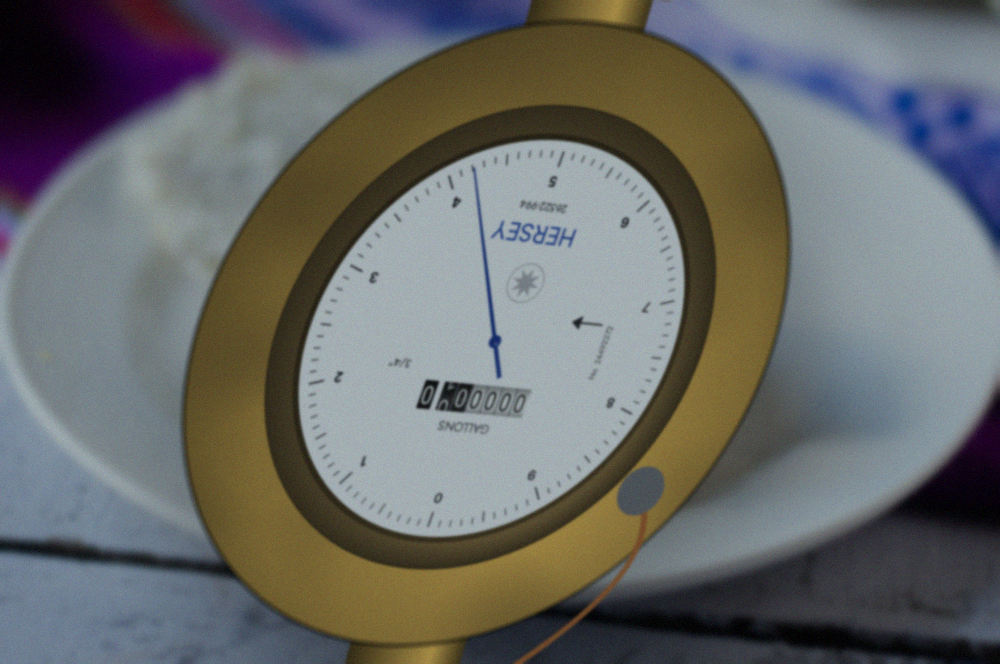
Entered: gal 4.2
